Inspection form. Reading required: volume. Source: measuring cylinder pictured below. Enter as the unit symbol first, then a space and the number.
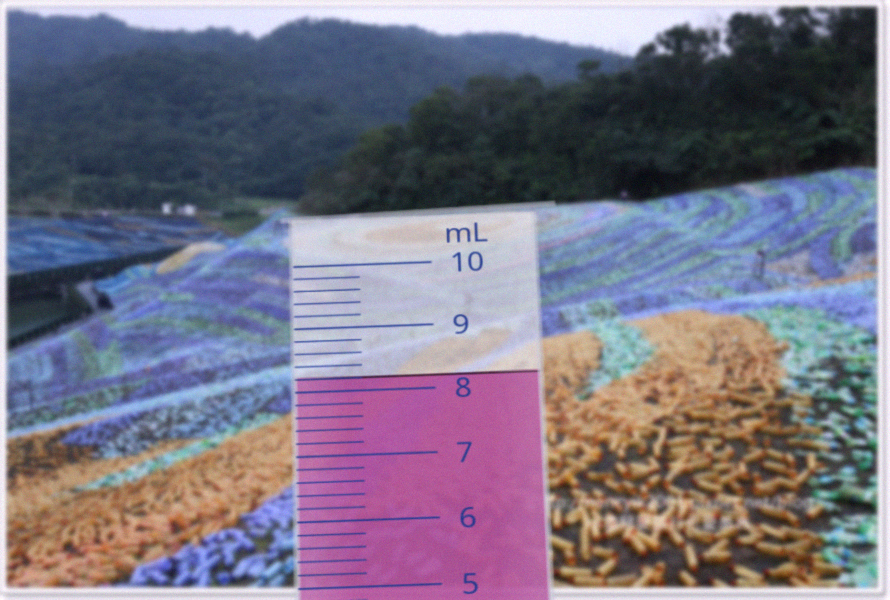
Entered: mL 8.2
